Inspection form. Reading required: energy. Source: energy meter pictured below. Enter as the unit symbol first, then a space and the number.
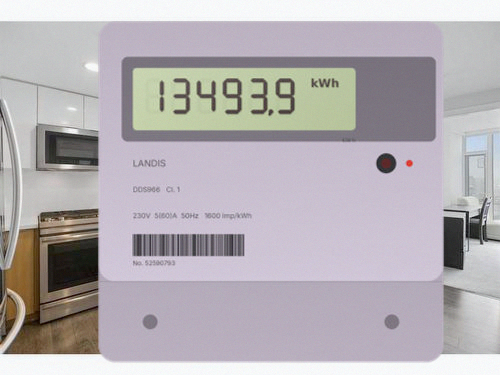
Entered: kWh 13493.9
